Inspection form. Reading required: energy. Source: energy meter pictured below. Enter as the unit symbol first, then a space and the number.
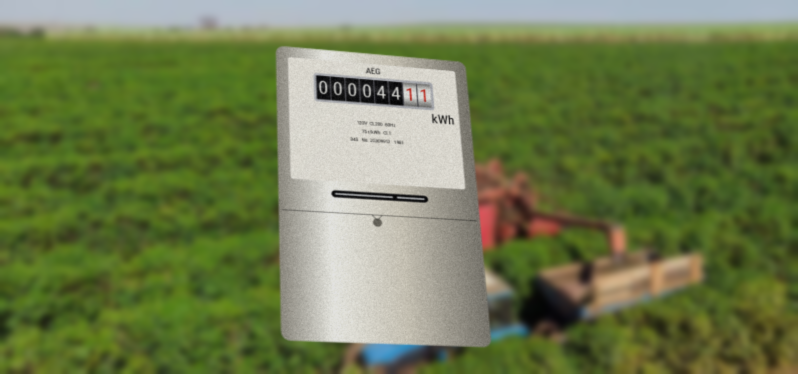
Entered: kWh 44.11
